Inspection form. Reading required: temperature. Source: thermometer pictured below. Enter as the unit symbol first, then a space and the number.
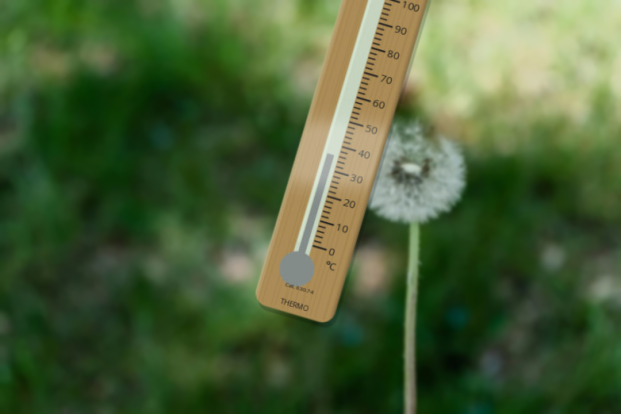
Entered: °C 36
